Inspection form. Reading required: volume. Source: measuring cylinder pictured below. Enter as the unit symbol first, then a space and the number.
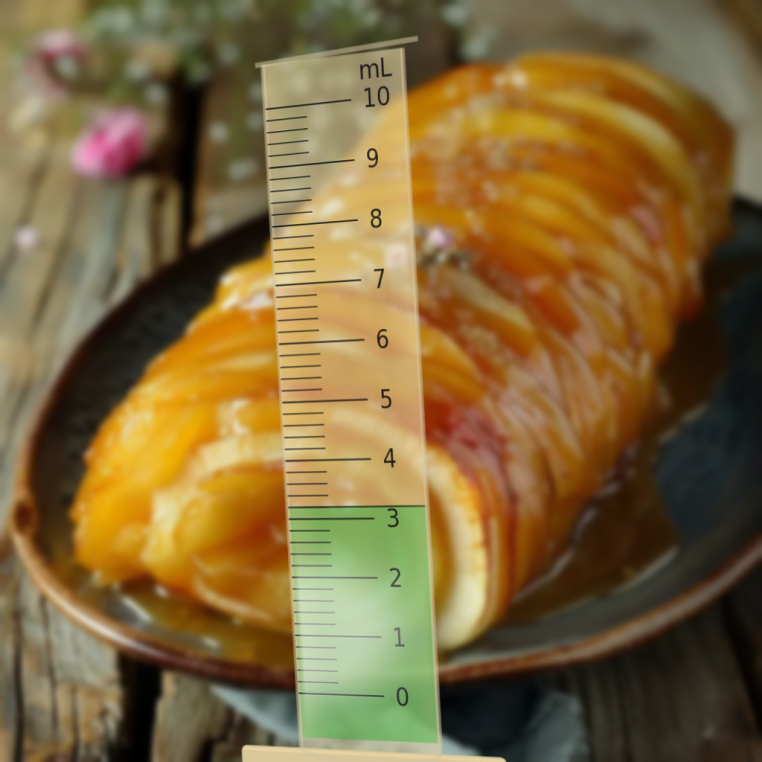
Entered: mL 3.2
